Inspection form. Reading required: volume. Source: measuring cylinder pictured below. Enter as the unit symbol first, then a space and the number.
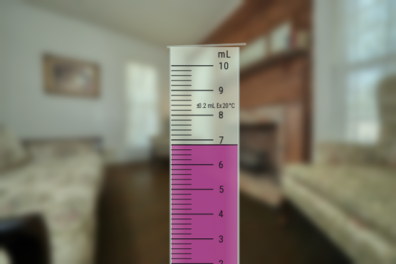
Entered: mL 6.8
